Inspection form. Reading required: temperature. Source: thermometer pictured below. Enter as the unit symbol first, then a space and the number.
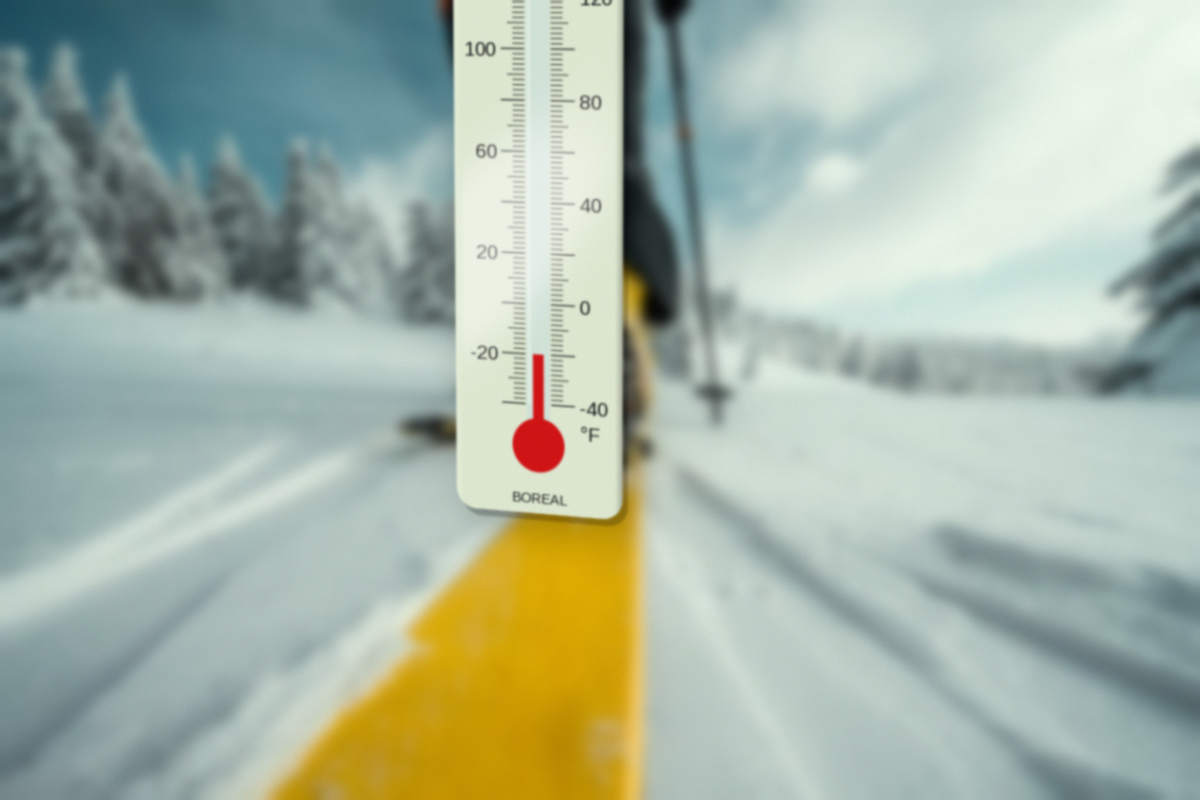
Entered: °F -20
